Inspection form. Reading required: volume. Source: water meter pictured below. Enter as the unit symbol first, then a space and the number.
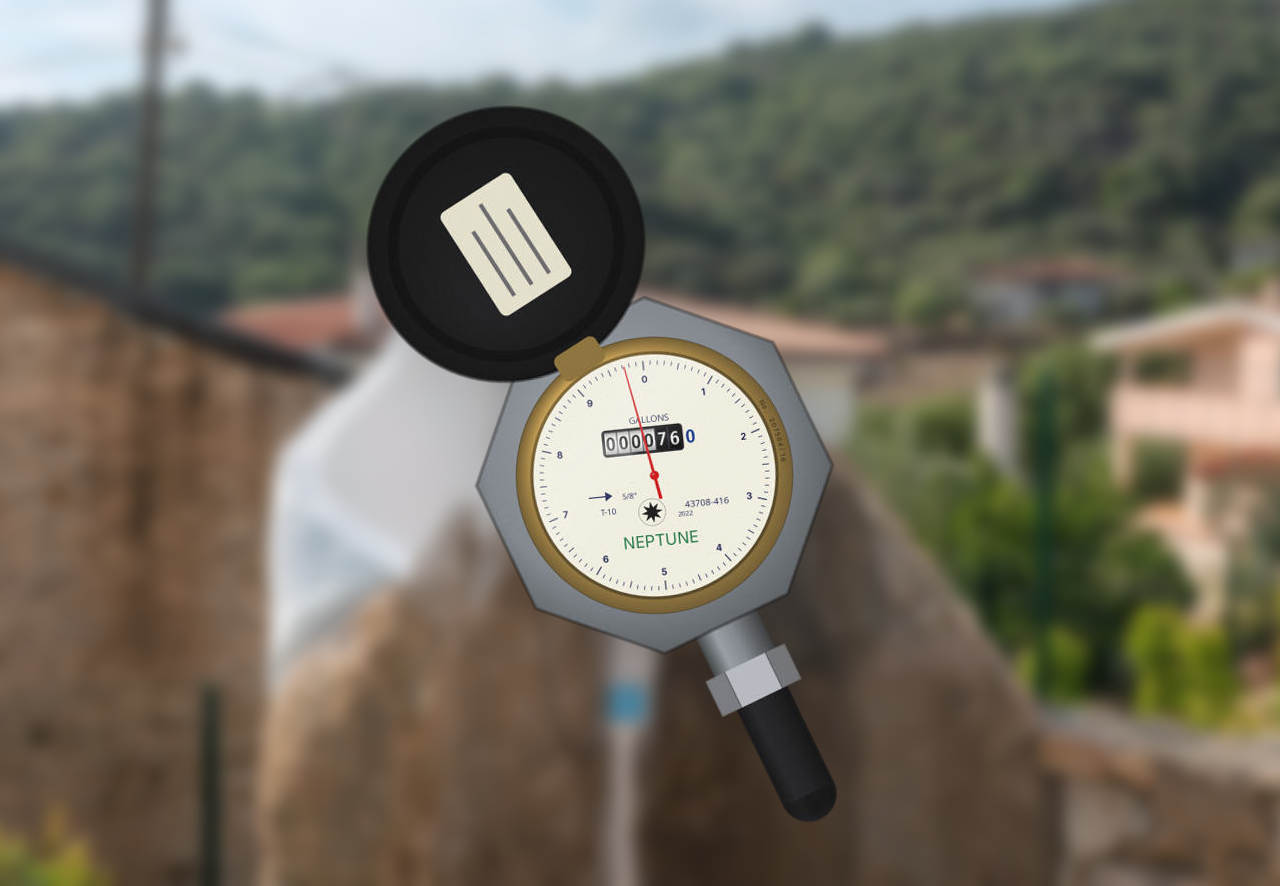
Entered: gal 759.7
